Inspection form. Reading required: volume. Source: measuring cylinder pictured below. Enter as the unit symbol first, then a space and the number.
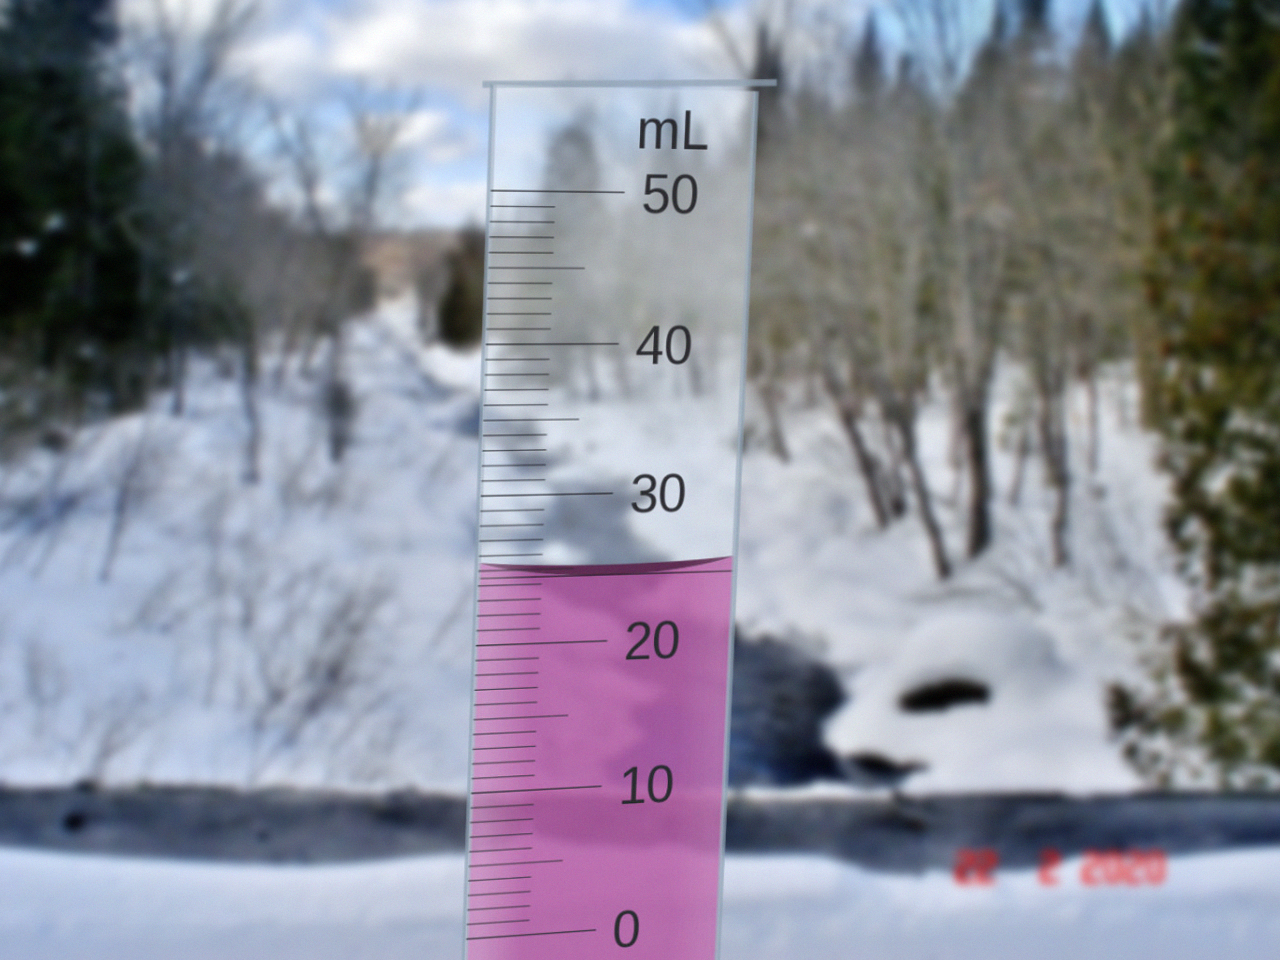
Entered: mL 24.5
